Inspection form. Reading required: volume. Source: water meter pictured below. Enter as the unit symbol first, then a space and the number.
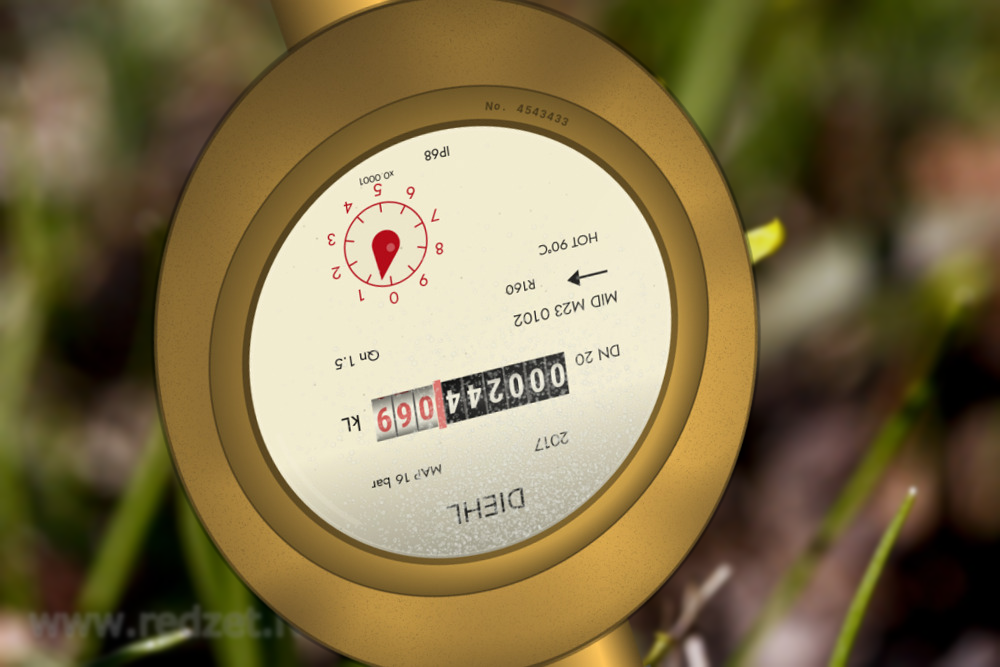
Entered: kL 244.0690
